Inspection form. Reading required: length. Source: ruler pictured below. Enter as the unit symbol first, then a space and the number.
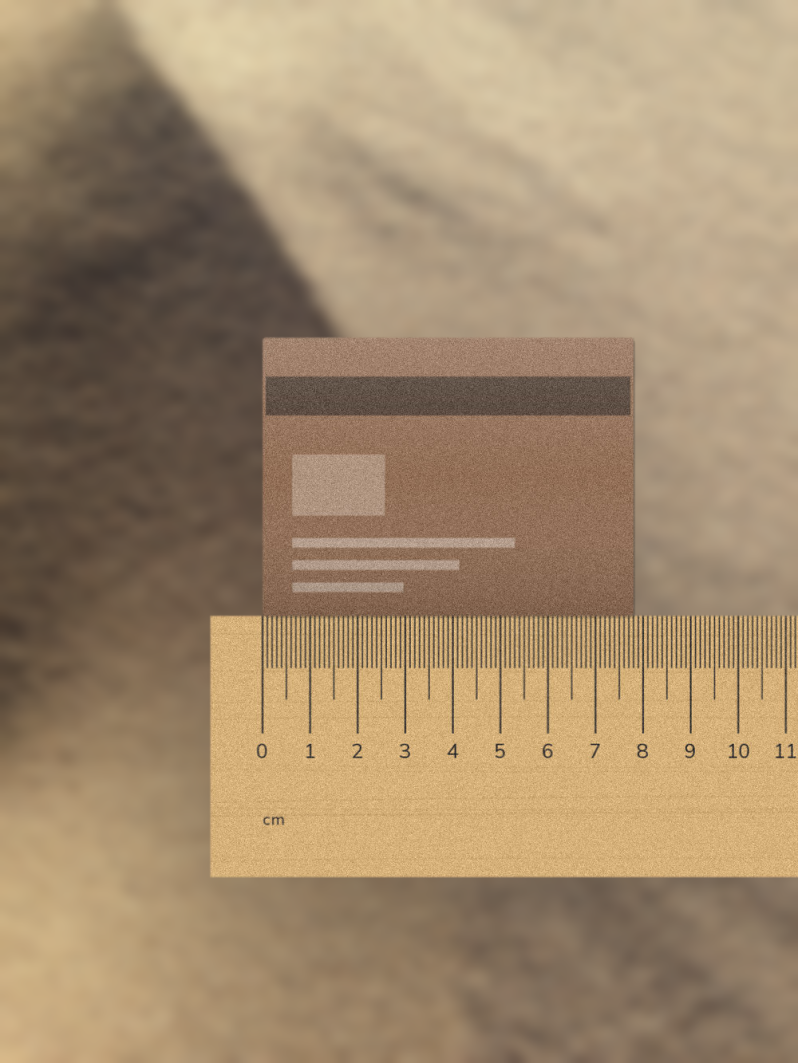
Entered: cm 7.8
